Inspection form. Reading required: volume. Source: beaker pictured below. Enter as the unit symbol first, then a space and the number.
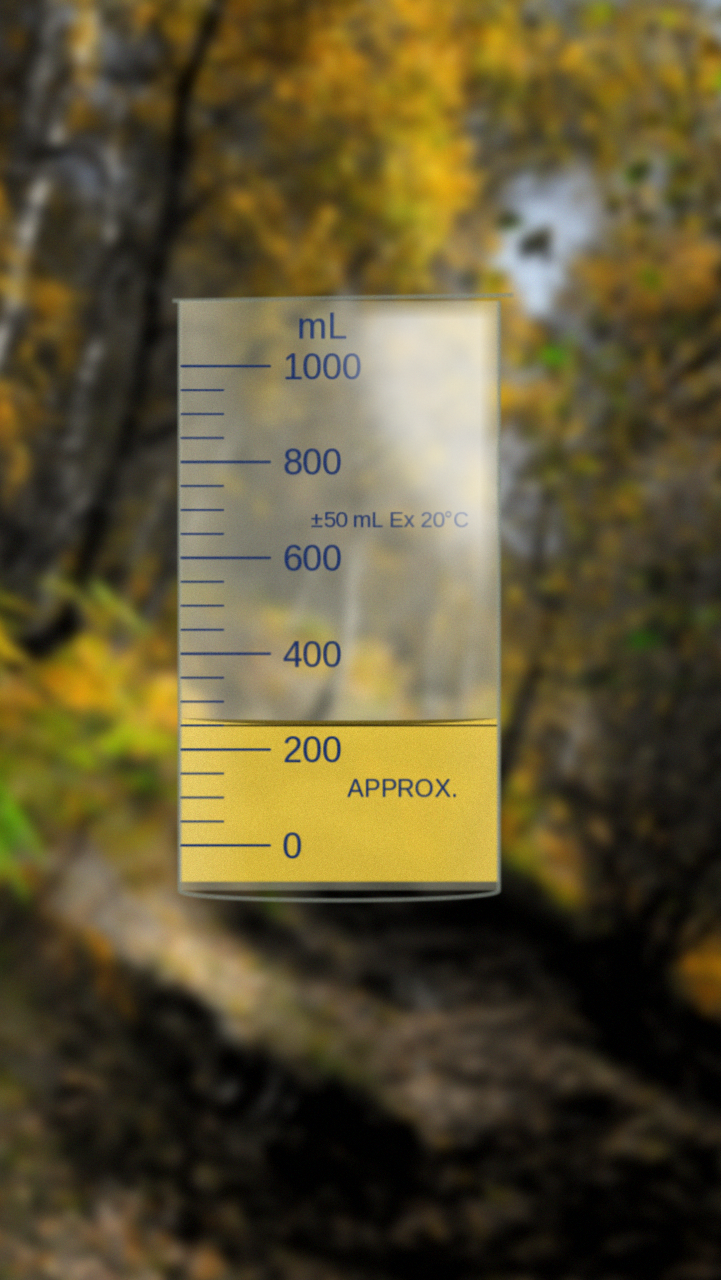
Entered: mL 250
